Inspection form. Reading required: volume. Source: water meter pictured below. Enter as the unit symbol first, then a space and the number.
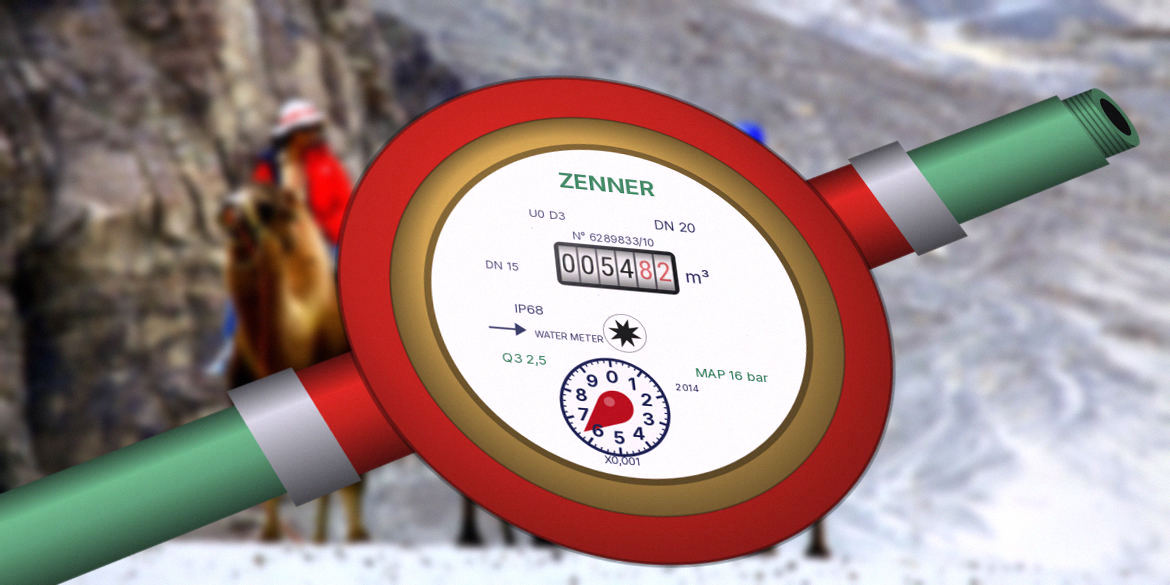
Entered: m³ 54.826
